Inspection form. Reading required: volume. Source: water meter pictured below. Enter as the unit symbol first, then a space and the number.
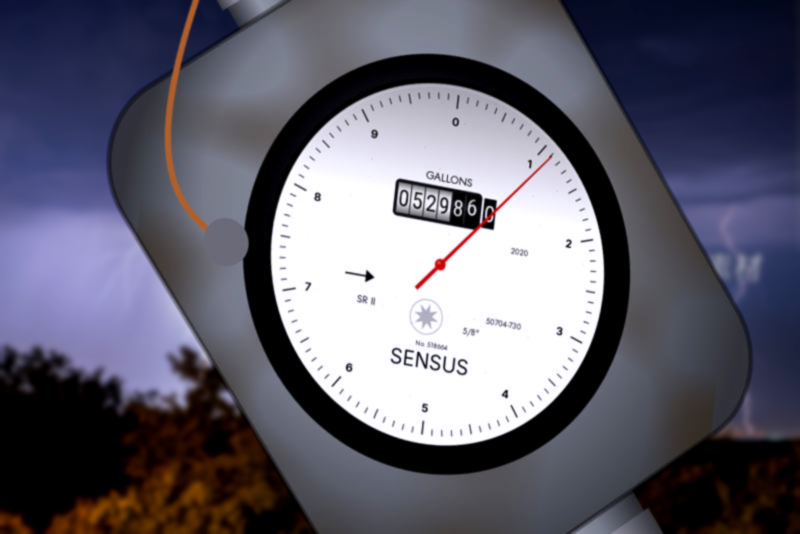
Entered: gal 529861.1
